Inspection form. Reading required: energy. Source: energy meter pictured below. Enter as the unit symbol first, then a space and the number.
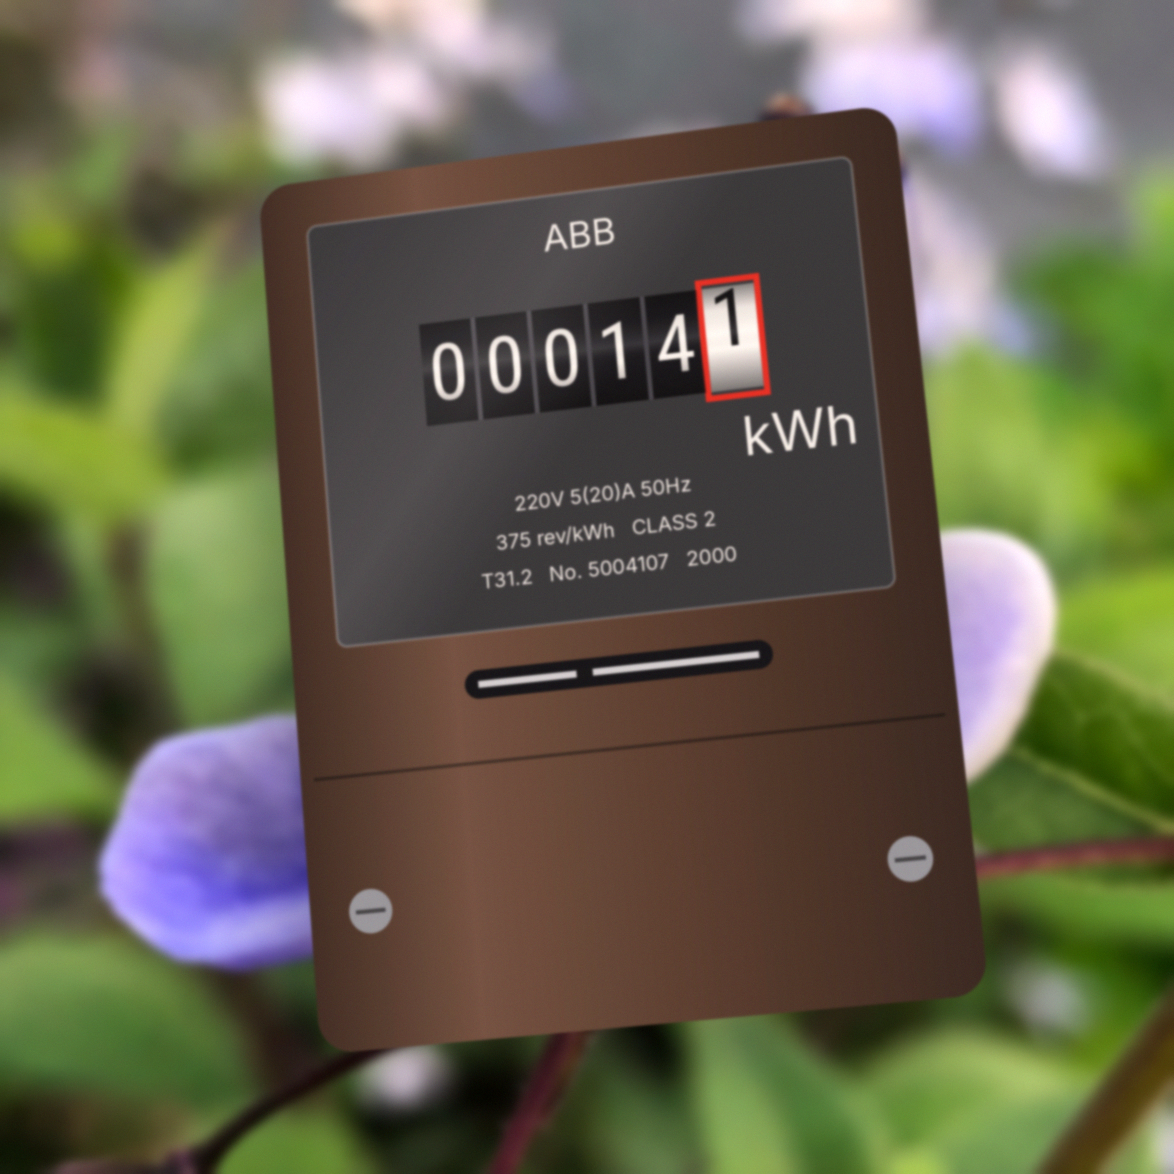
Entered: kWh 14.1
